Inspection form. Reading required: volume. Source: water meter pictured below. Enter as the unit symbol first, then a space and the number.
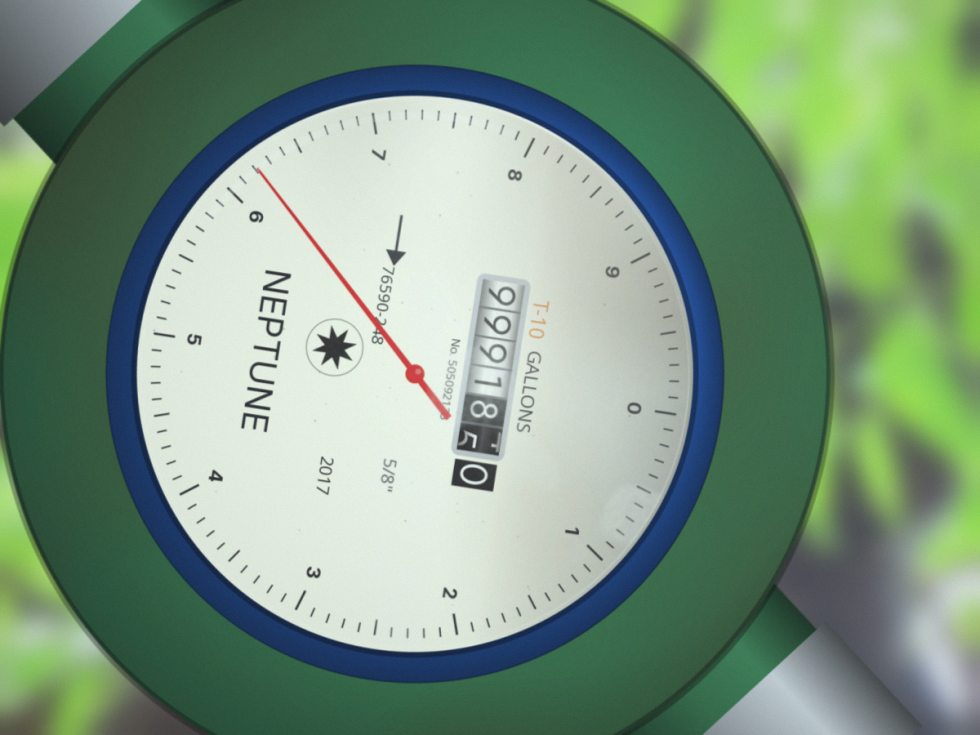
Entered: gal 9991846.2
